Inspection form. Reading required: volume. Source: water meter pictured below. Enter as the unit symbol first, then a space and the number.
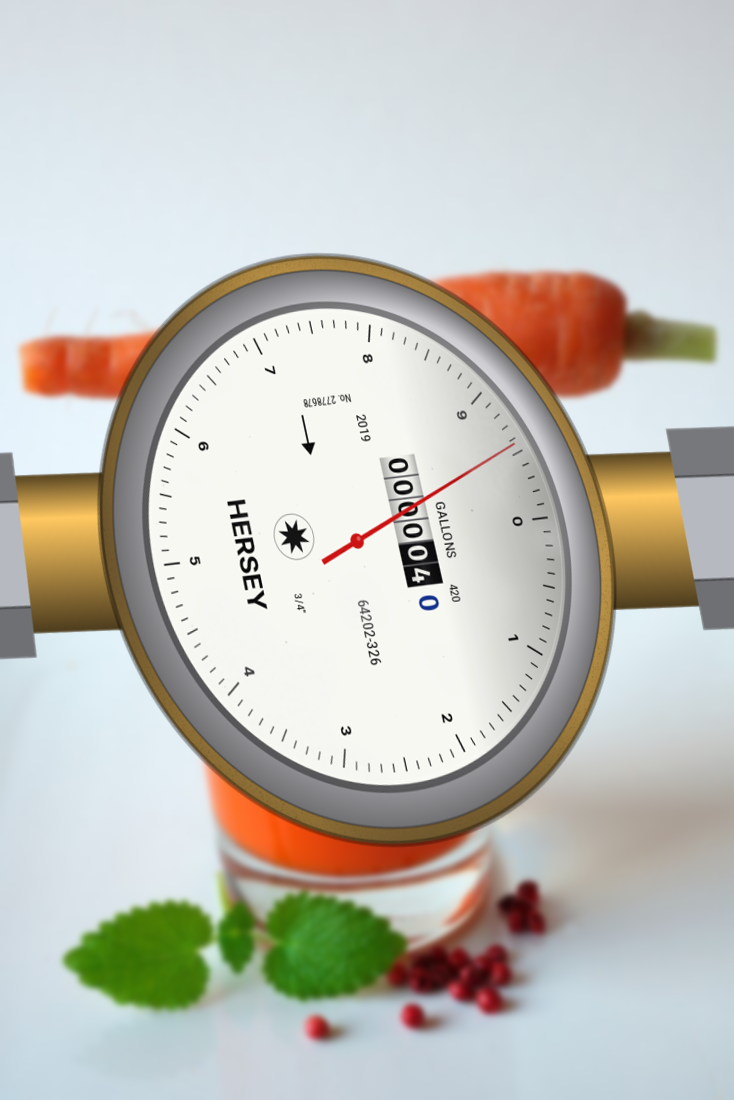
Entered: gal 39.4
